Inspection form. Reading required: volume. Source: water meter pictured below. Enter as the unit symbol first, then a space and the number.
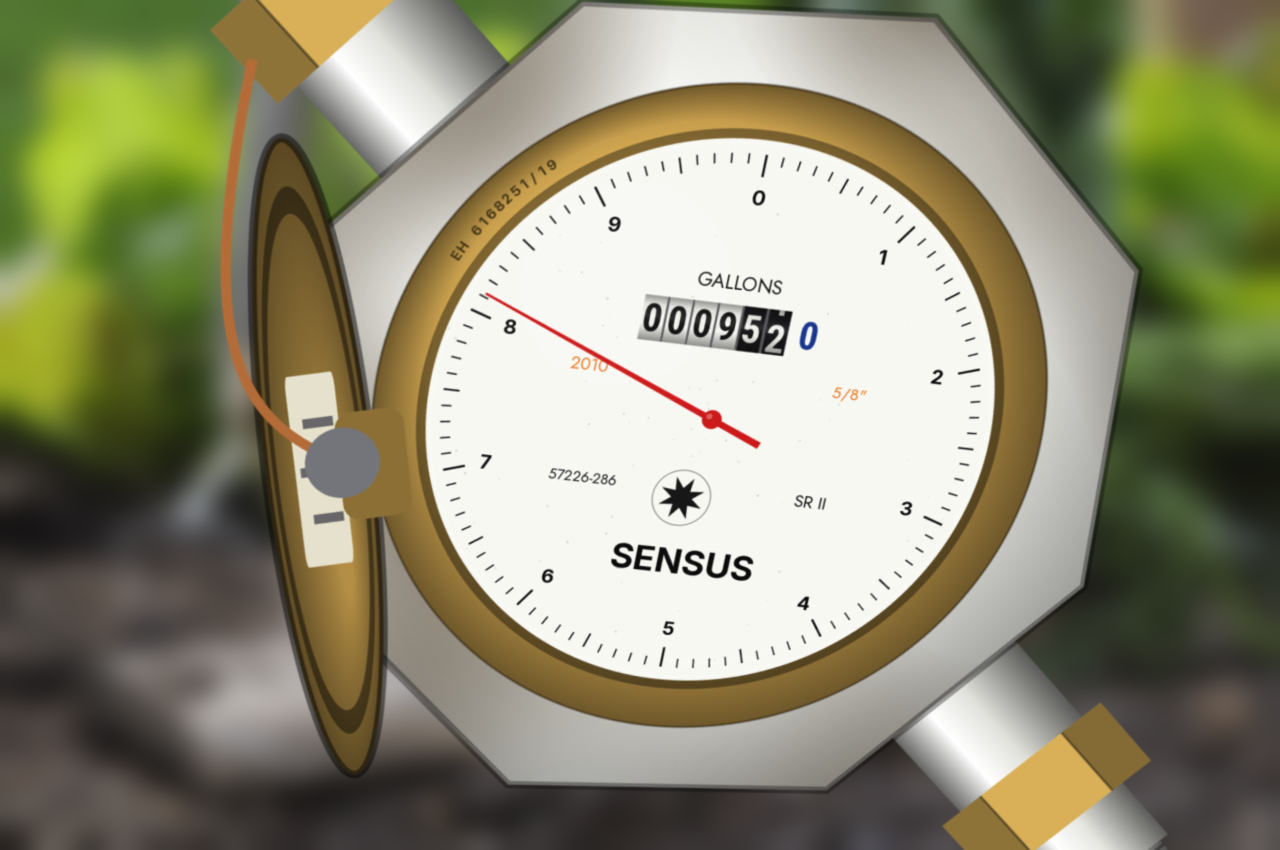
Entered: gal 9518.1
